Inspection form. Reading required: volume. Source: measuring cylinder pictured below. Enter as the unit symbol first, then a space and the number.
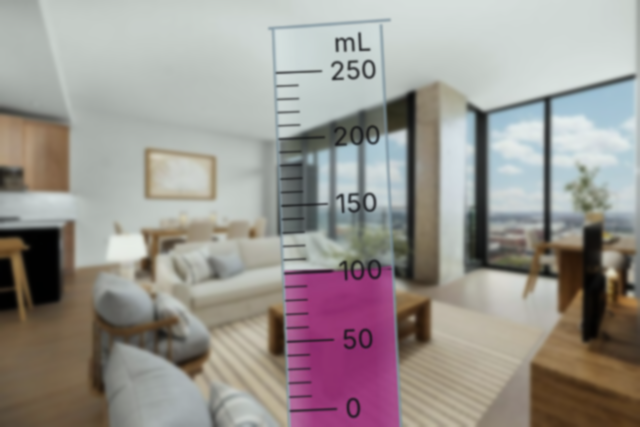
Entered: mL 100
